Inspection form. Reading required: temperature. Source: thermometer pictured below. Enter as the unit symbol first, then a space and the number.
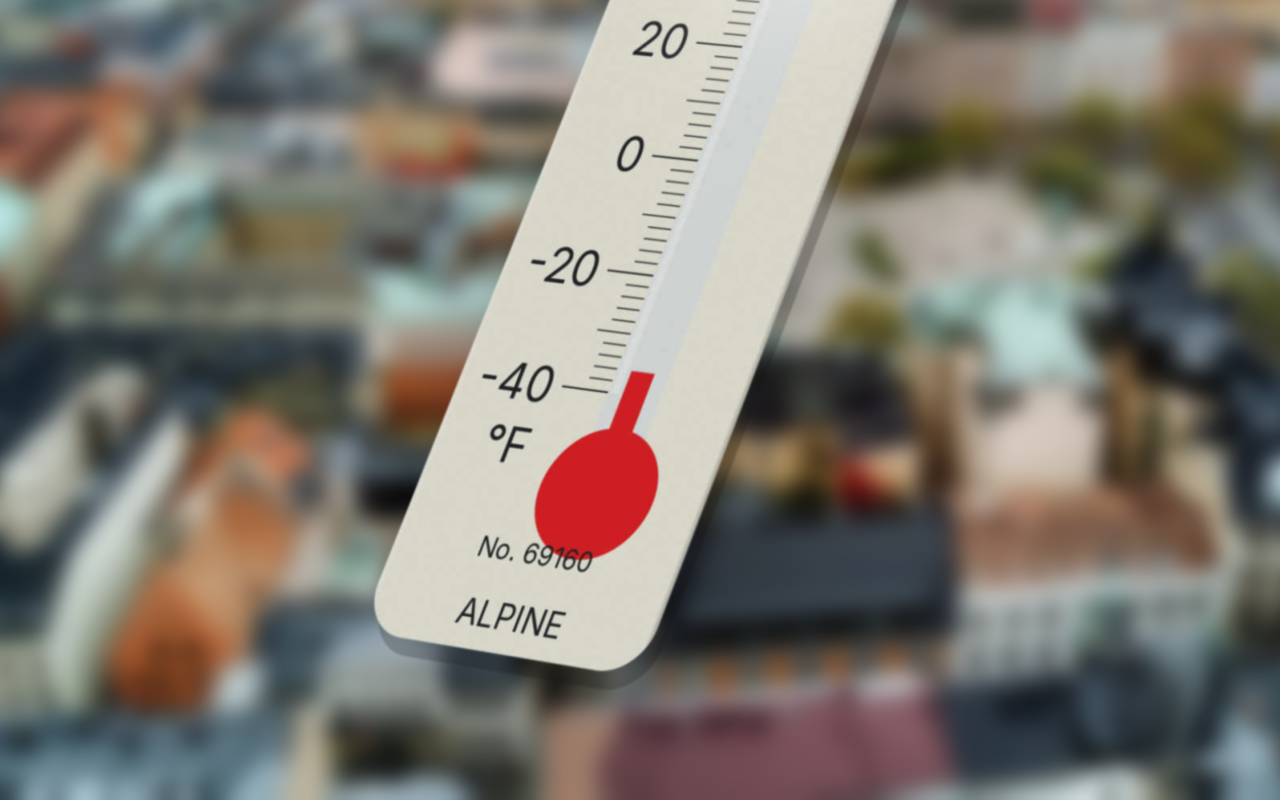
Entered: °F -36
